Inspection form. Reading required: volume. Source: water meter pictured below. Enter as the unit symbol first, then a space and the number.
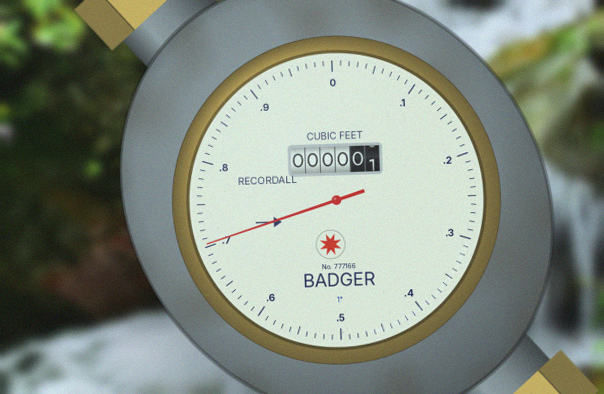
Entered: ft³ 0.70
